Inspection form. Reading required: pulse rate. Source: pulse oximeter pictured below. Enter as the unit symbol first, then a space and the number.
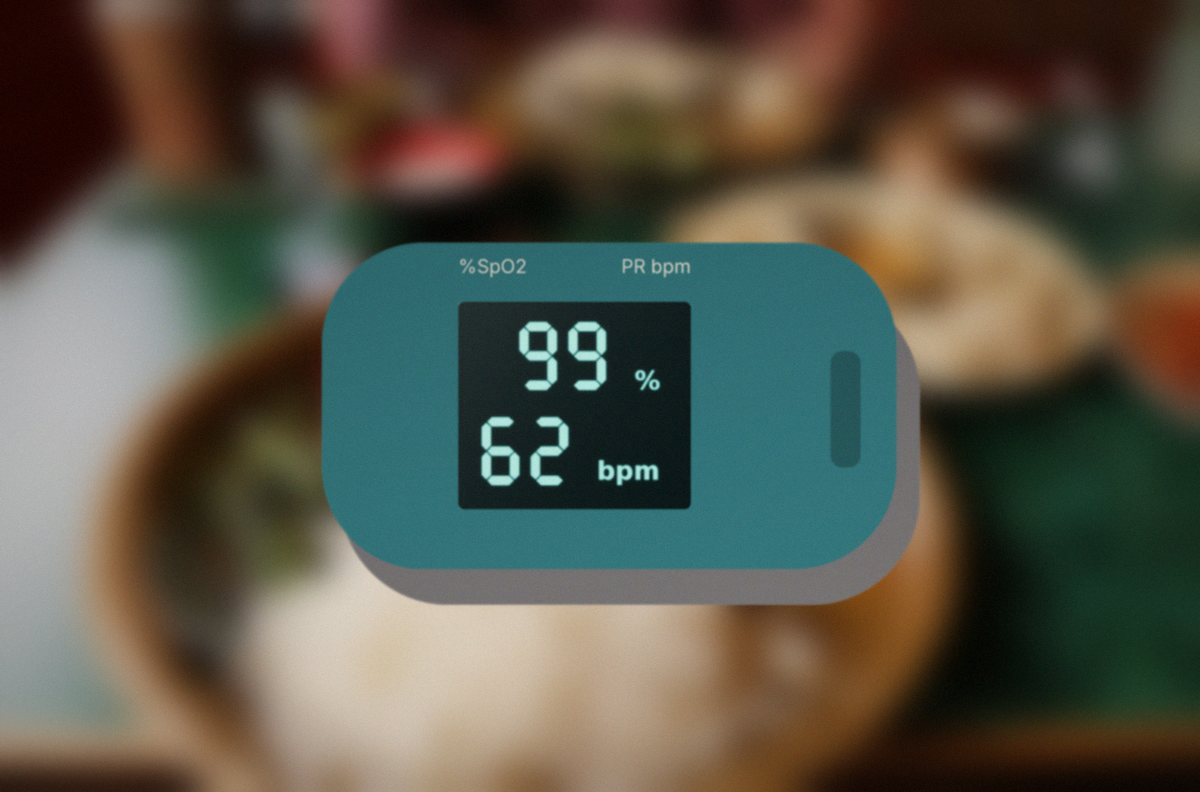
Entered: bpm 62
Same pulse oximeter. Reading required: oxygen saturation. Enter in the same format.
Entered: % 99
